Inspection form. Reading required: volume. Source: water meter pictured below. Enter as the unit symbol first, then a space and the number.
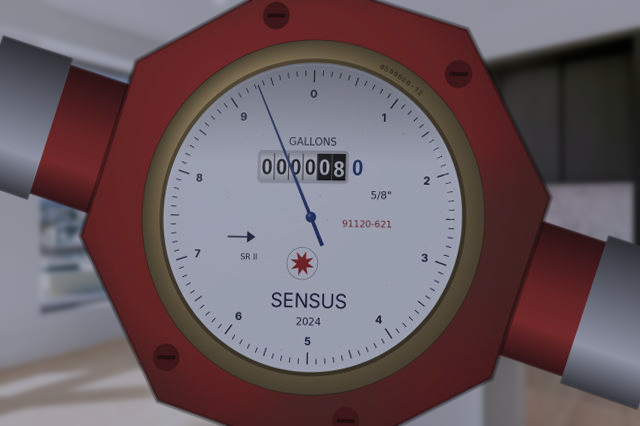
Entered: gal 79.3
